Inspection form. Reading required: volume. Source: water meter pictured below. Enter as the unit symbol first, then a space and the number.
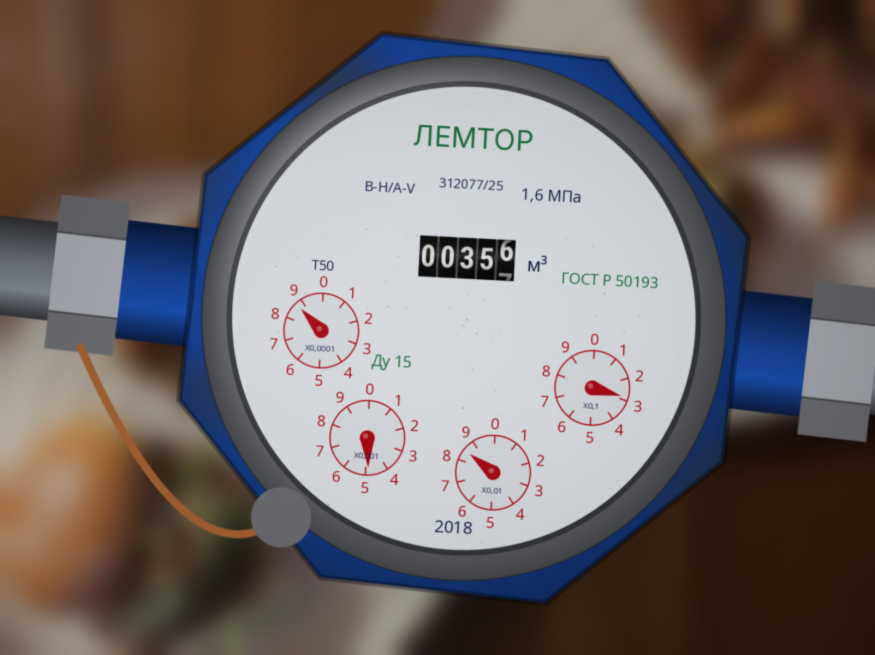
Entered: m³ 356.2848
